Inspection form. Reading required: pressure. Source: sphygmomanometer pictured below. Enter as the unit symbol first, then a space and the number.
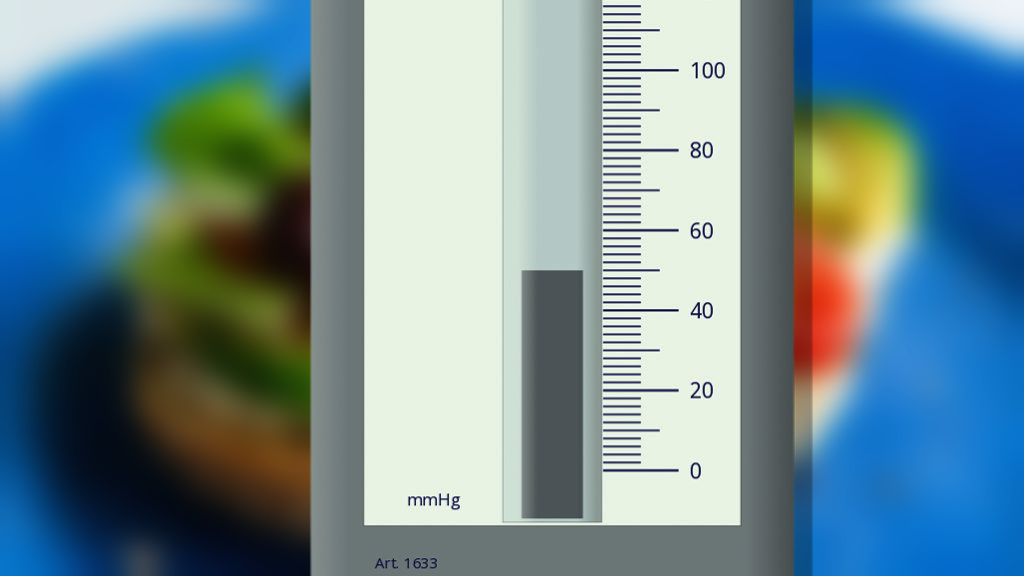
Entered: mmHg 50
